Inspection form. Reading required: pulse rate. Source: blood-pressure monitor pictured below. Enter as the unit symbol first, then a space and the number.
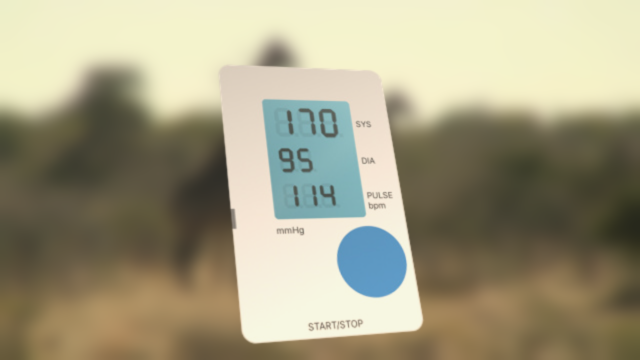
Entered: bpm 114
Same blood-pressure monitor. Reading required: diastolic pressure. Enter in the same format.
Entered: mmHg 95
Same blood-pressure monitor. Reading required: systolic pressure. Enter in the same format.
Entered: mmHg 170
